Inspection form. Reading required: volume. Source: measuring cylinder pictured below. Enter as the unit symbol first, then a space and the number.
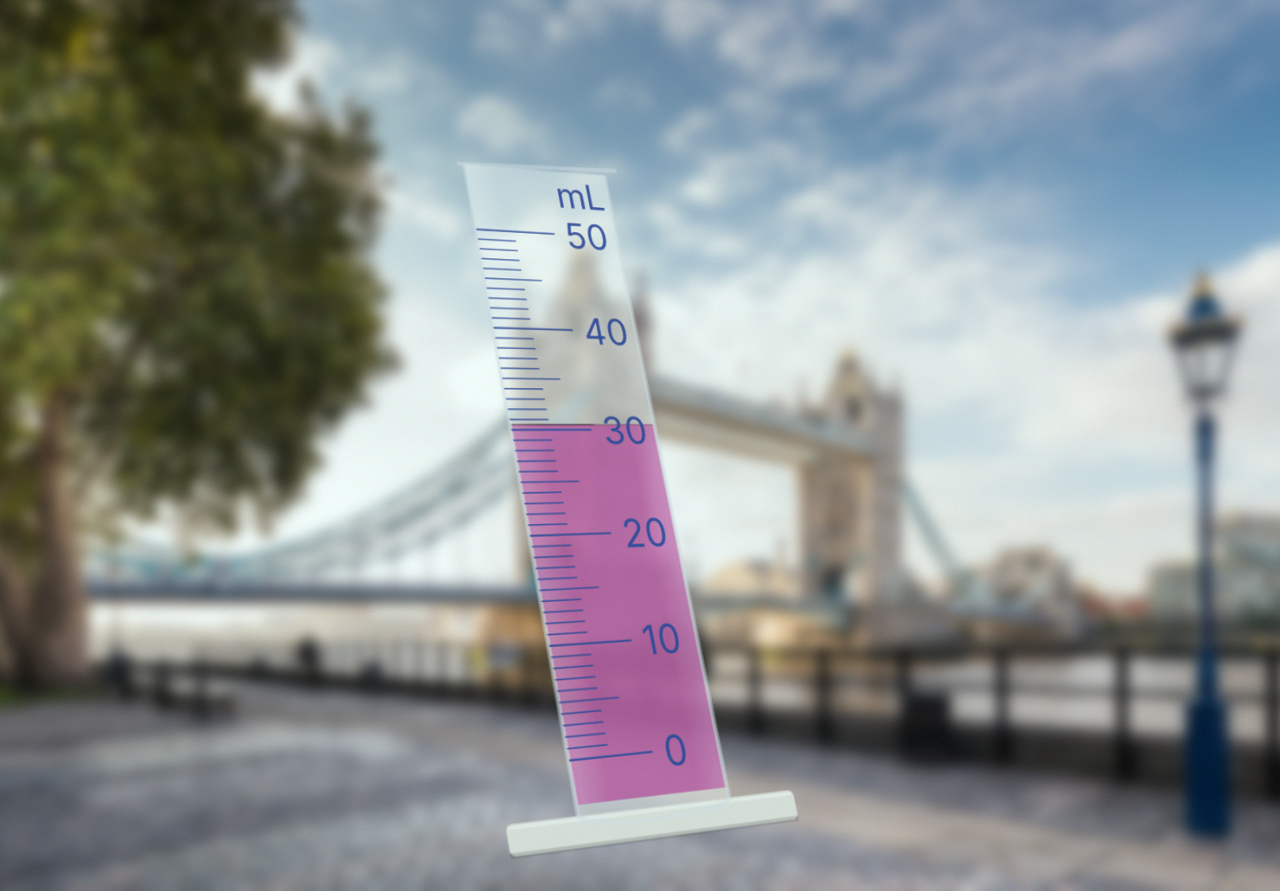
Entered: mL 30.5
